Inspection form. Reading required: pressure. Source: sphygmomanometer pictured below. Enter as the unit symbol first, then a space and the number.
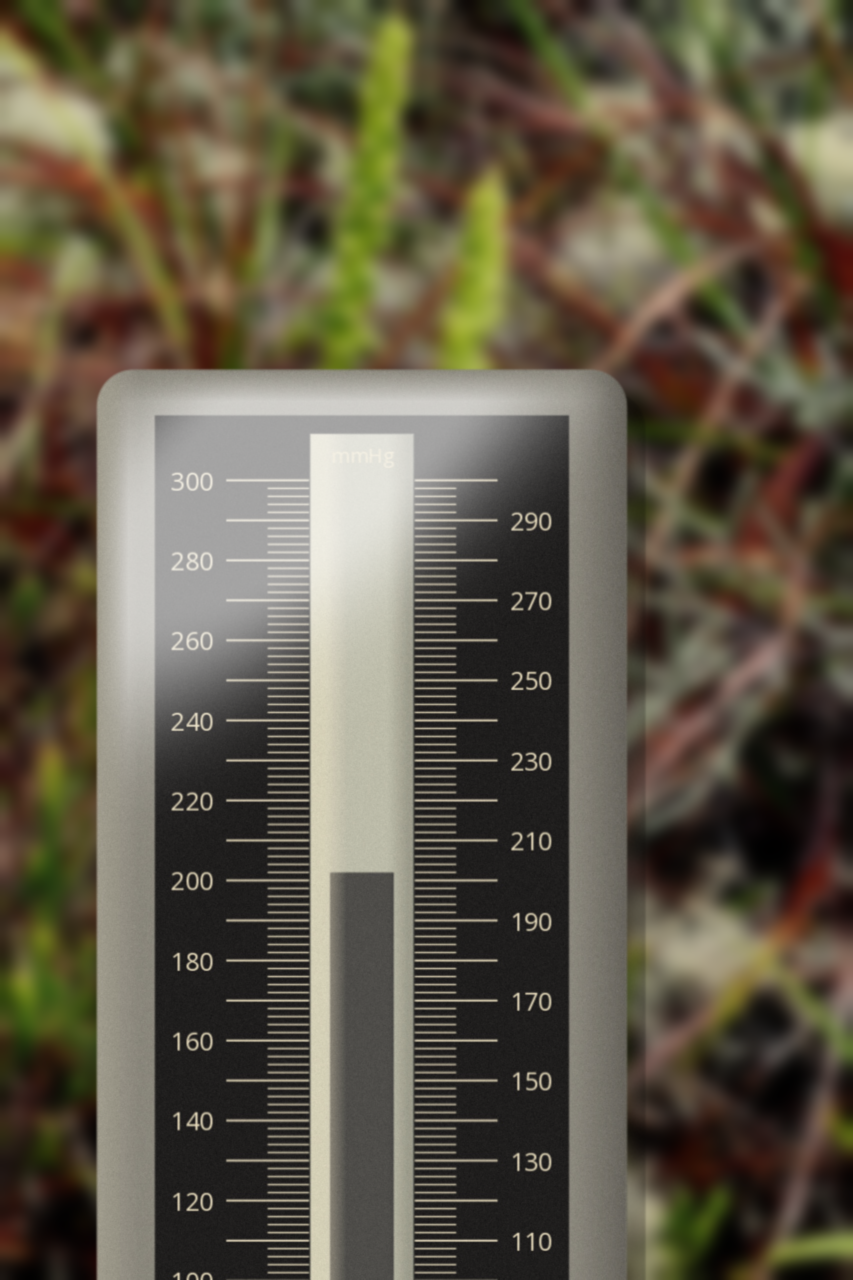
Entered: mmHg 202
